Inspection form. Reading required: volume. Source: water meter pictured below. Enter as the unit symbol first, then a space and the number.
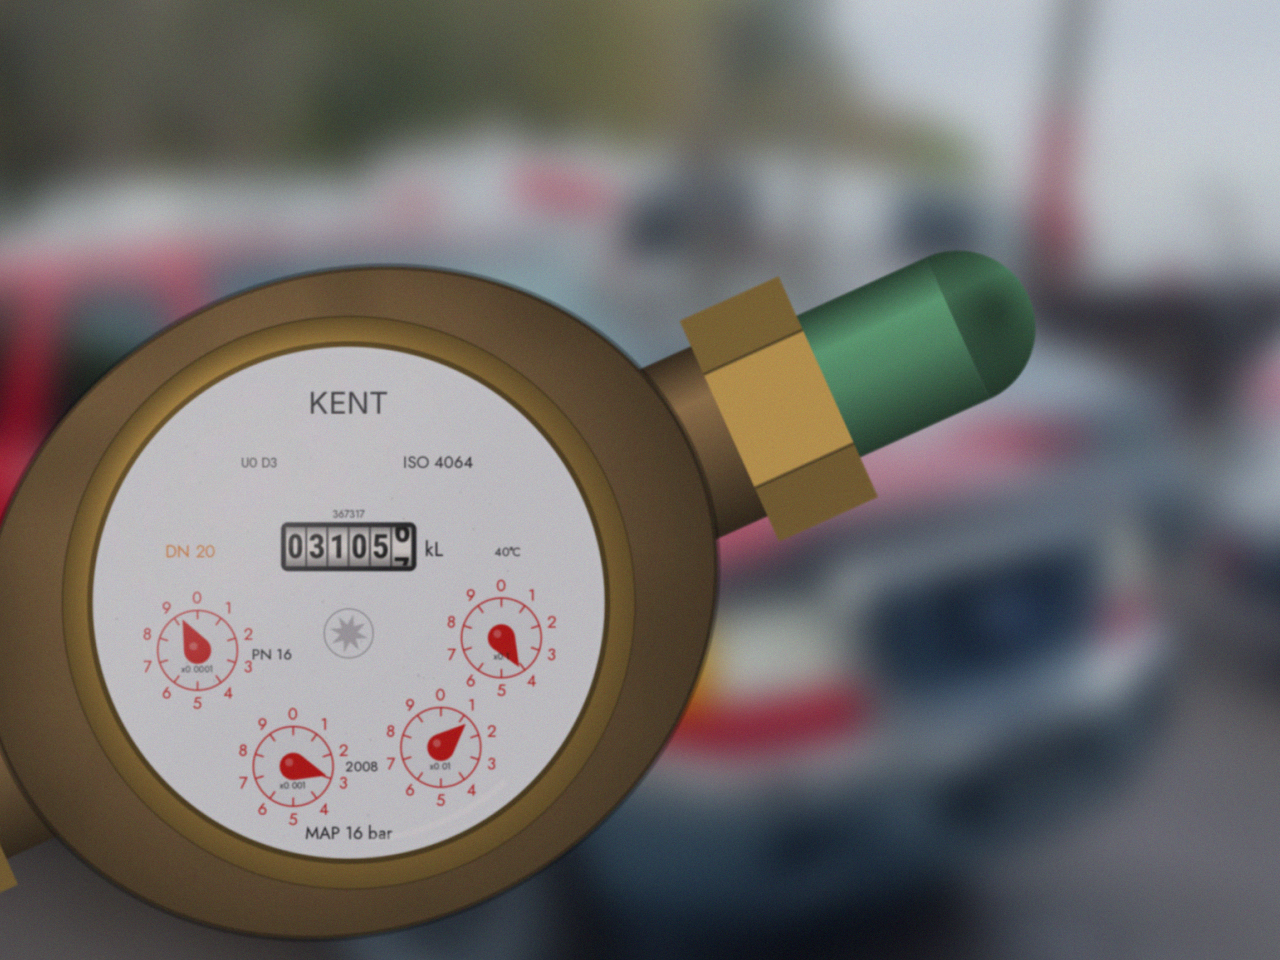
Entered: kL 31056.4129
